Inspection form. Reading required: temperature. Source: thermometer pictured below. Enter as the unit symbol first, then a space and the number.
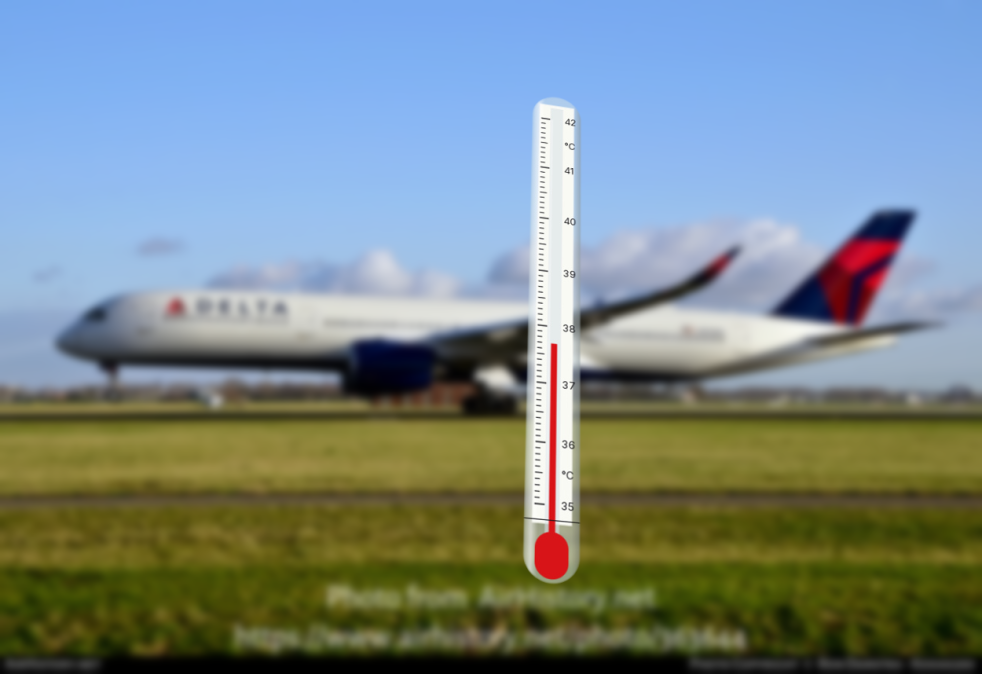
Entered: °C 37.7
